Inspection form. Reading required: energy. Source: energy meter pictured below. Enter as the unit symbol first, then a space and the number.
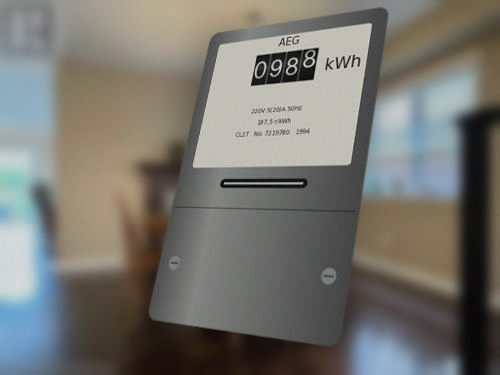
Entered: kWh 988
